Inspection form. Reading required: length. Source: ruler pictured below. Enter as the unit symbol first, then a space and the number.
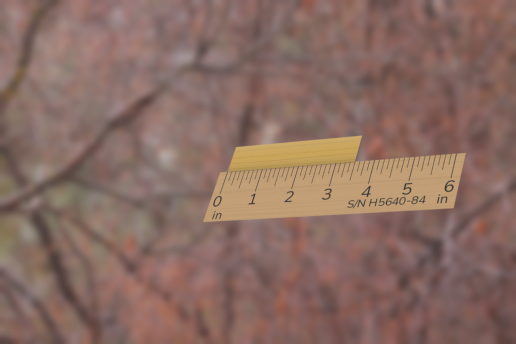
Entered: in 3.5
